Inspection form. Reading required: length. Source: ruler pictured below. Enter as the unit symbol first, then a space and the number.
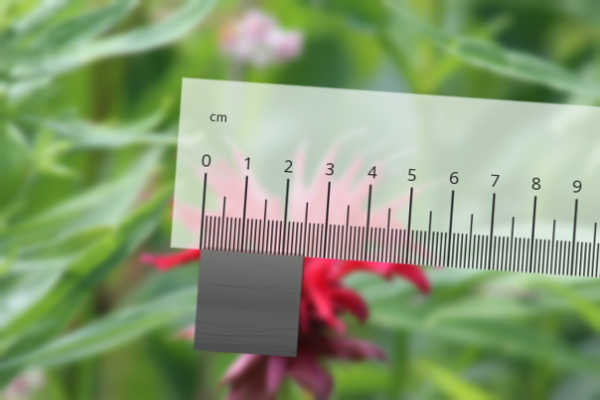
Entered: cm 2.5
